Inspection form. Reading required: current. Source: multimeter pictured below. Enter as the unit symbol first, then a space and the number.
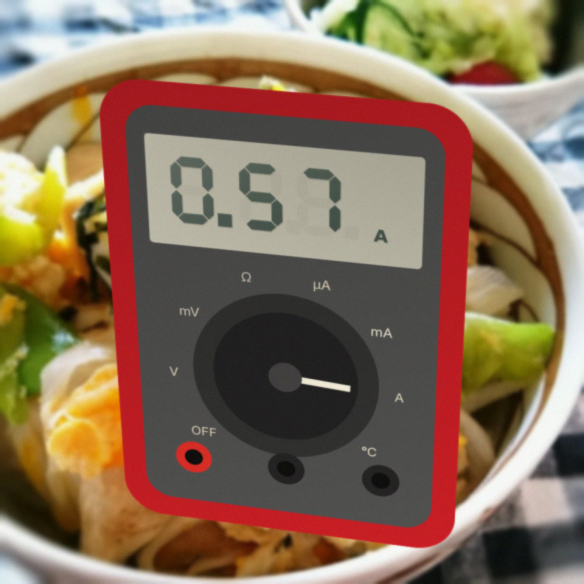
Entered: A 0.57
